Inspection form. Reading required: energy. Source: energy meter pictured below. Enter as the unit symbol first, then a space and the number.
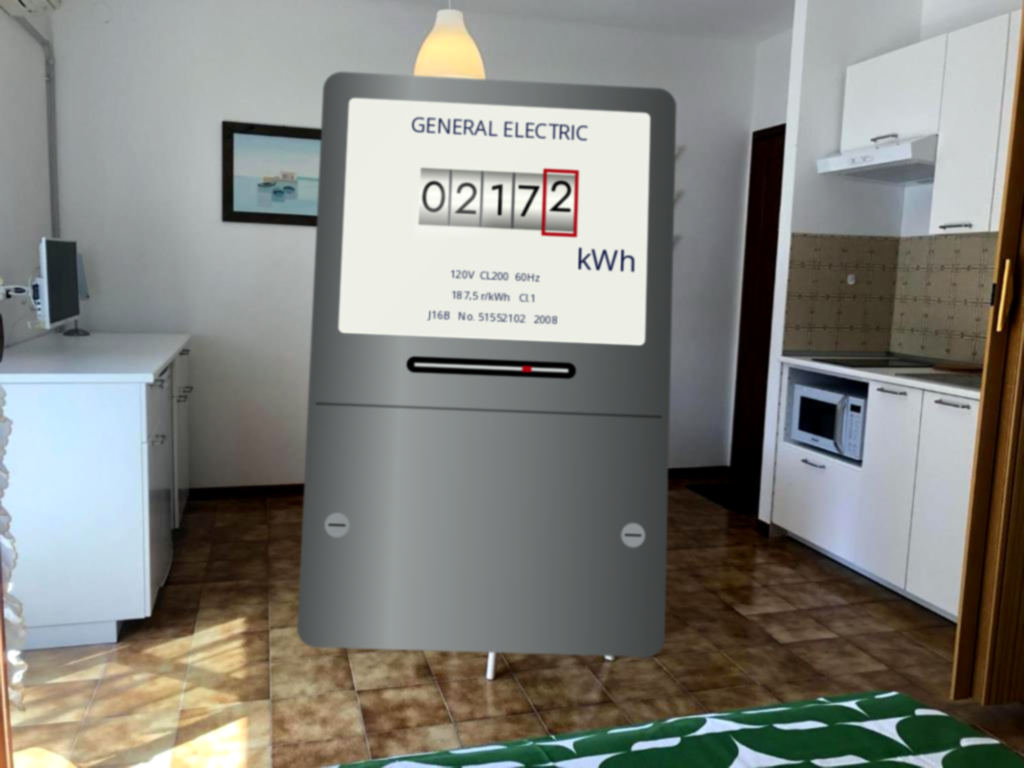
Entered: kWh 217.2
